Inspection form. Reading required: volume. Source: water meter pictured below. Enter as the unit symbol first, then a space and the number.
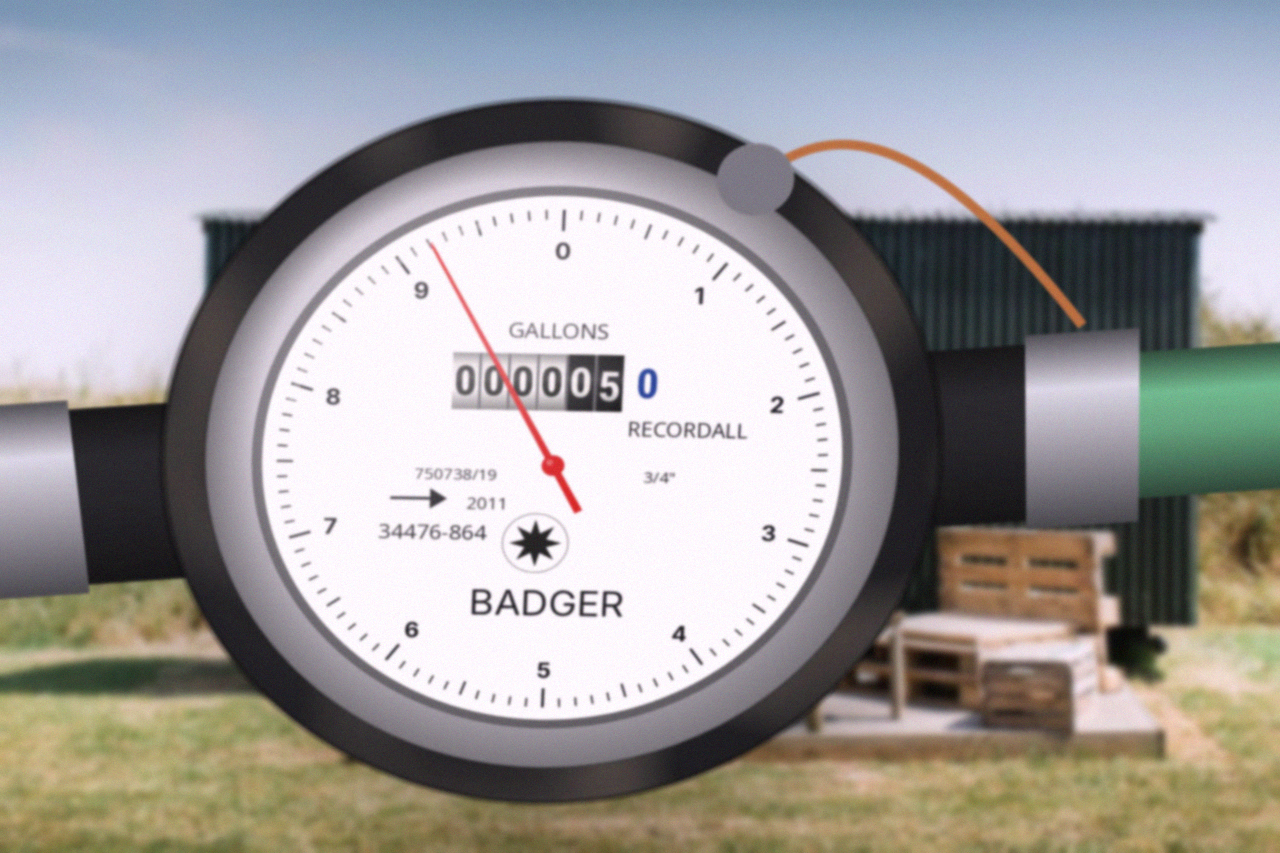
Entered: gal 49.2
